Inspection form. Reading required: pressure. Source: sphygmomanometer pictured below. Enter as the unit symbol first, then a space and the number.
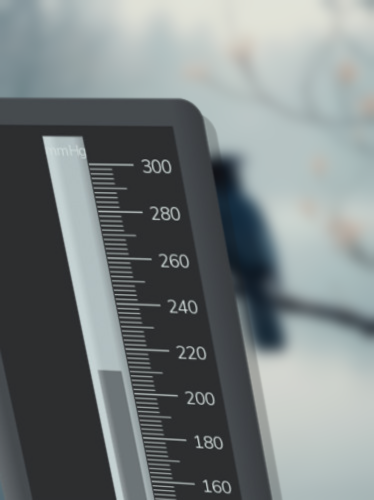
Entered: mmHg 210
